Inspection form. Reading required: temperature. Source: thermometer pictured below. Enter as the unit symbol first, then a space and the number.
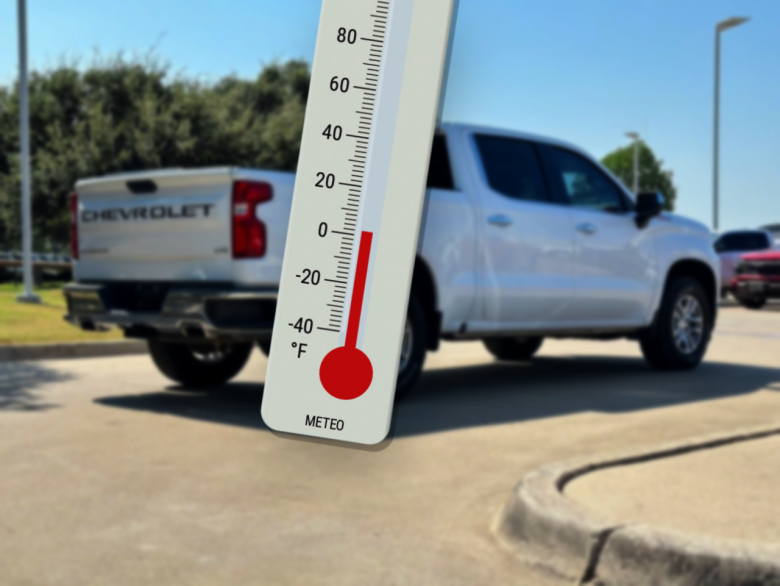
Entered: °F 2
